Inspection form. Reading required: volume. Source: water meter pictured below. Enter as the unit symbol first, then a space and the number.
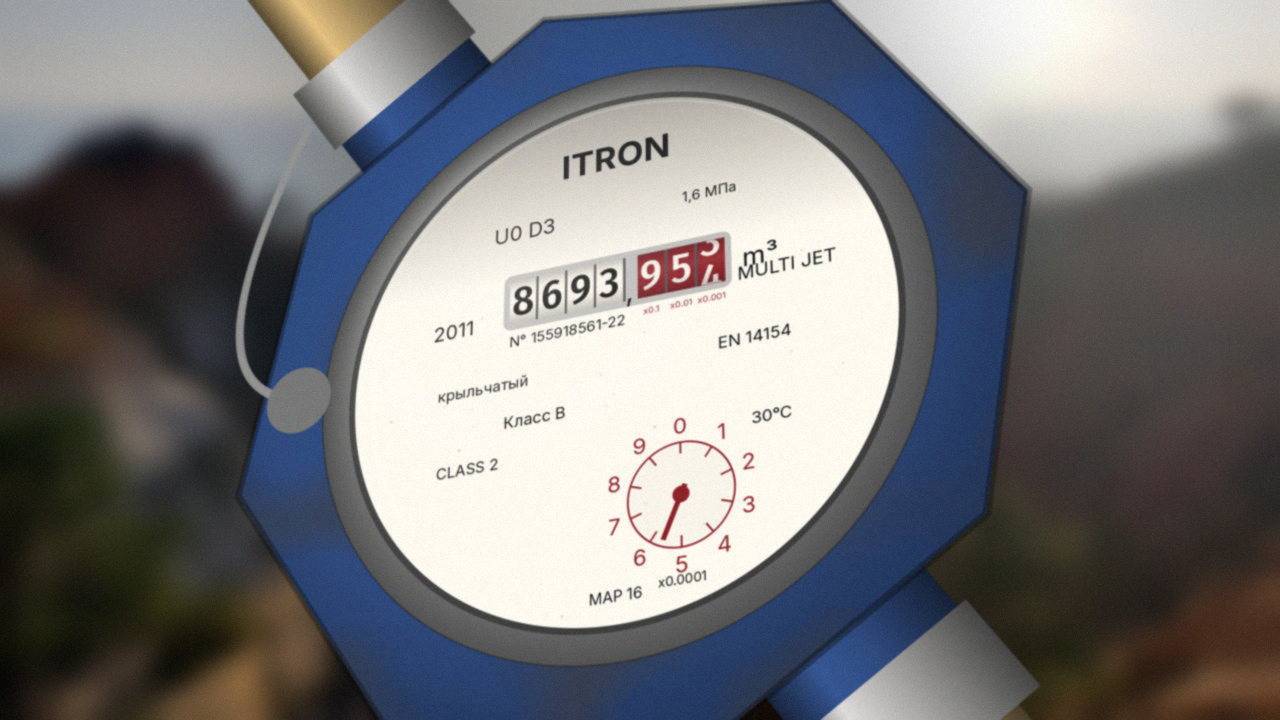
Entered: m³ 8693.9535
